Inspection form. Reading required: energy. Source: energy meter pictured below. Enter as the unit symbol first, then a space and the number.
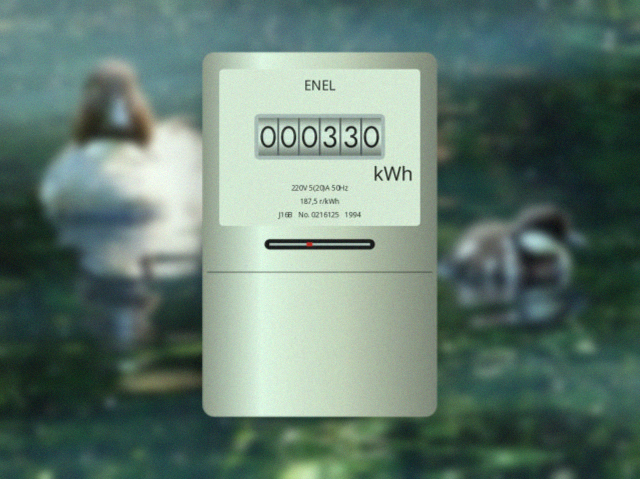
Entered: kWh 330
